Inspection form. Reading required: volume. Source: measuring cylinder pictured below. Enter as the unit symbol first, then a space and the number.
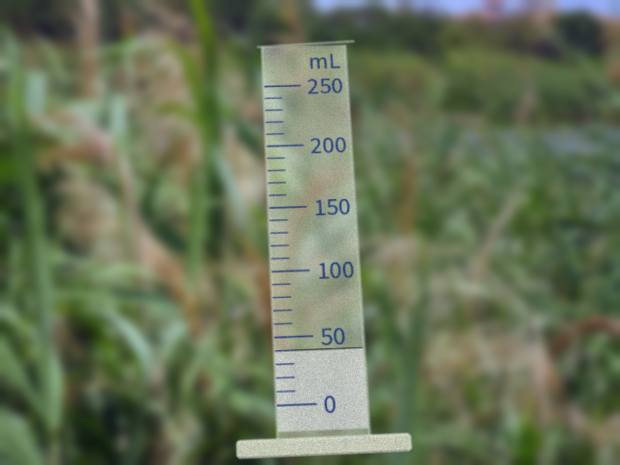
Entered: mL 40
